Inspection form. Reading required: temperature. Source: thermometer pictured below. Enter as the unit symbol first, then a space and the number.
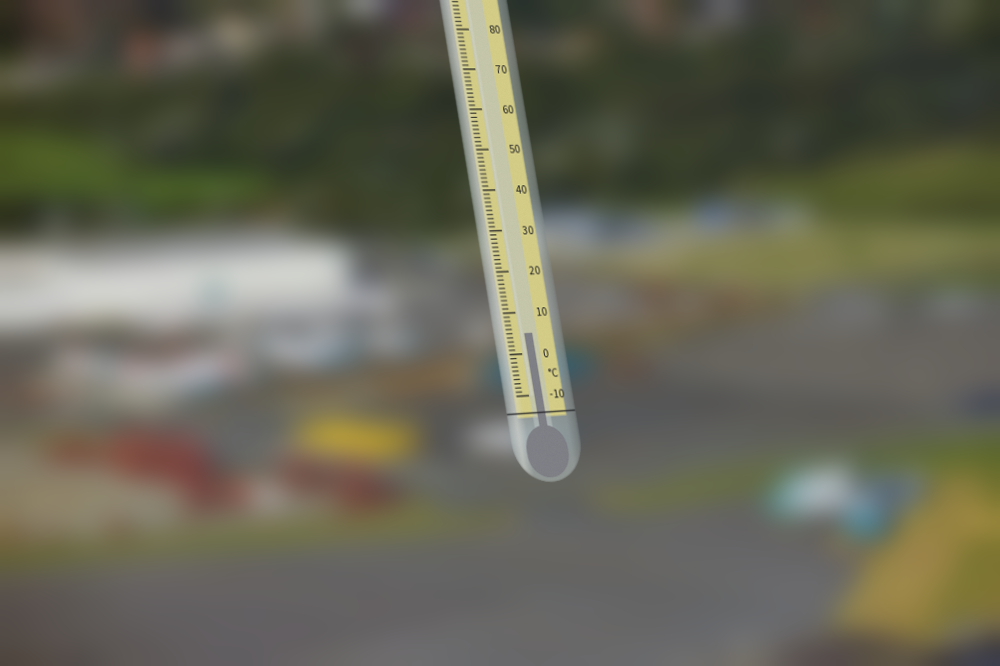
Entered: °C 5
